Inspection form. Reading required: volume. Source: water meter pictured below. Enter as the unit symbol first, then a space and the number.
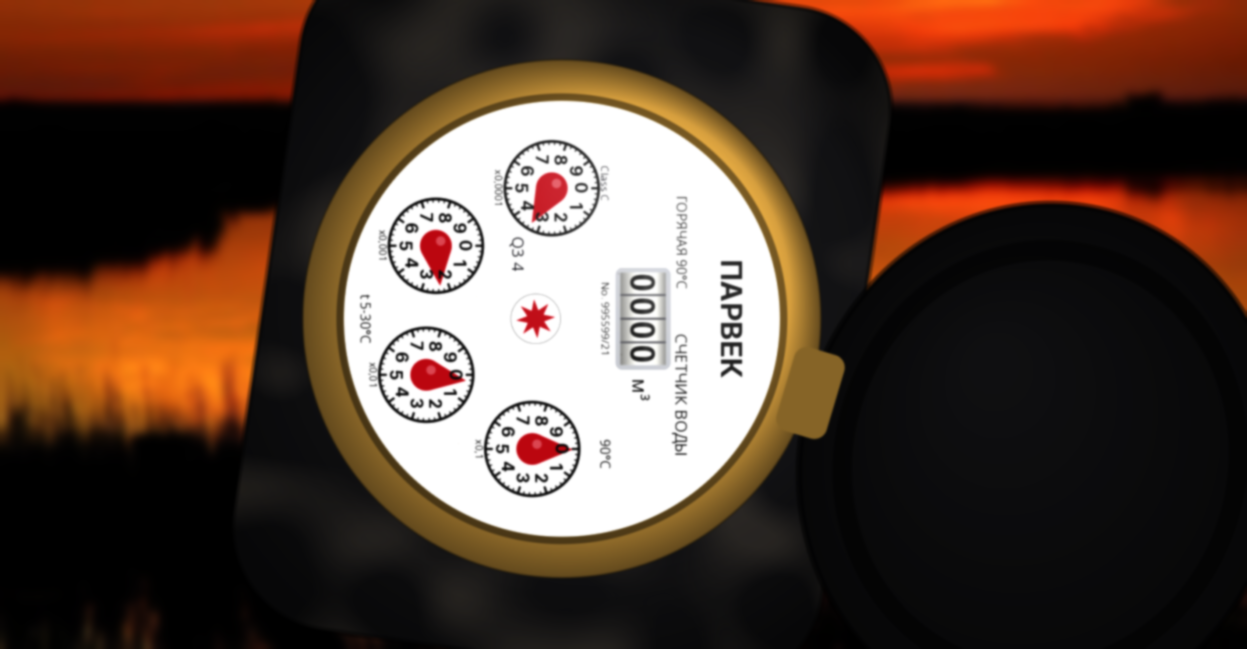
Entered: m³ 0.0023
